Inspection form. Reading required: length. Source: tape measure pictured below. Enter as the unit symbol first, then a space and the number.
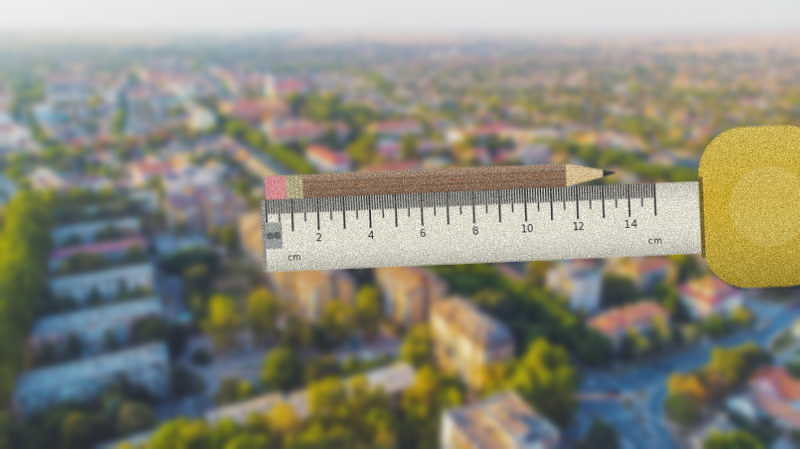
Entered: cm 13.5
